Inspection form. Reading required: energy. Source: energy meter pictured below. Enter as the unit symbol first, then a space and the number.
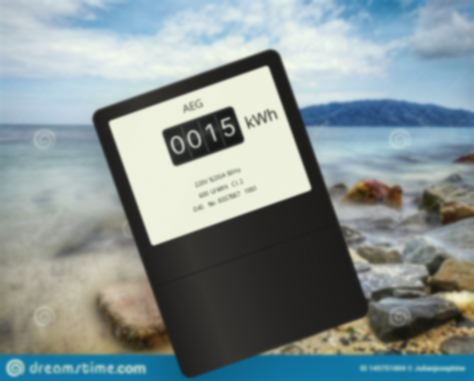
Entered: kWh 15
